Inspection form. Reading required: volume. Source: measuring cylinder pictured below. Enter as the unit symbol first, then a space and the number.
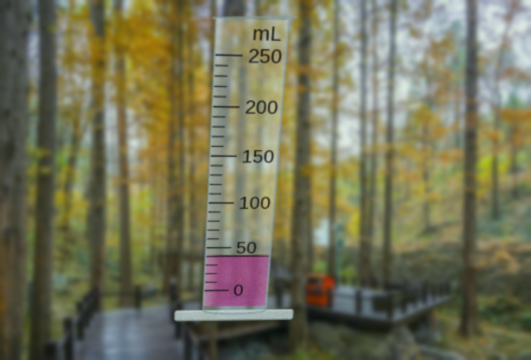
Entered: mL 40
